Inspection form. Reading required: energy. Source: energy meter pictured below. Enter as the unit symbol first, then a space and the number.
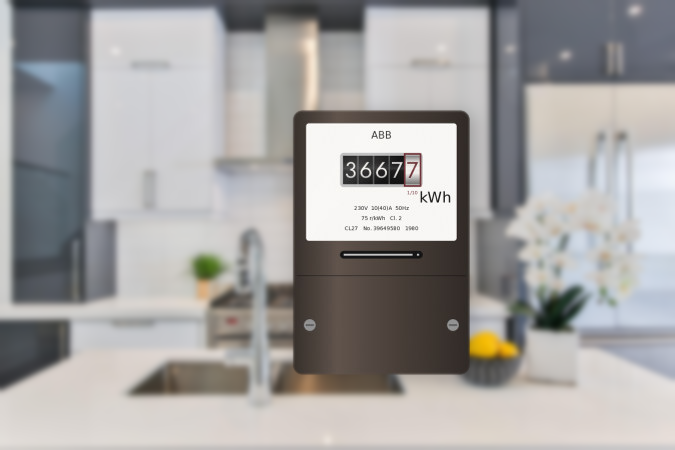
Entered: kWh 3667.7
